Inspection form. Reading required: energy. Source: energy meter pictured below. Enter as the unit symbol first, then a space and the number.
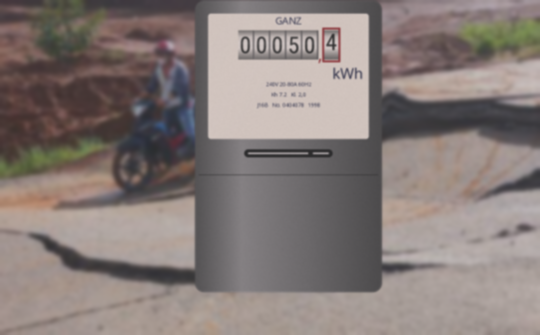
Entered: kWh 50.4
